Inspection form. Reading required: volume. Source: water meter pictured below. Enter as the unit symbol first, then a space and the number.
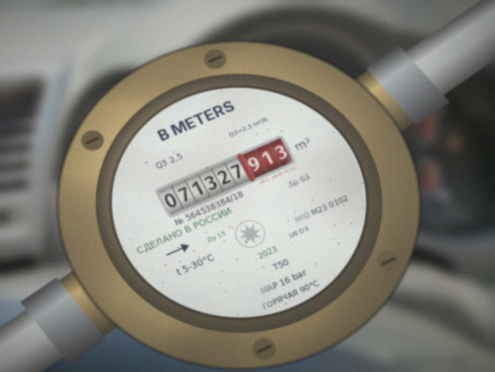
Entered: m³ 71327.913
